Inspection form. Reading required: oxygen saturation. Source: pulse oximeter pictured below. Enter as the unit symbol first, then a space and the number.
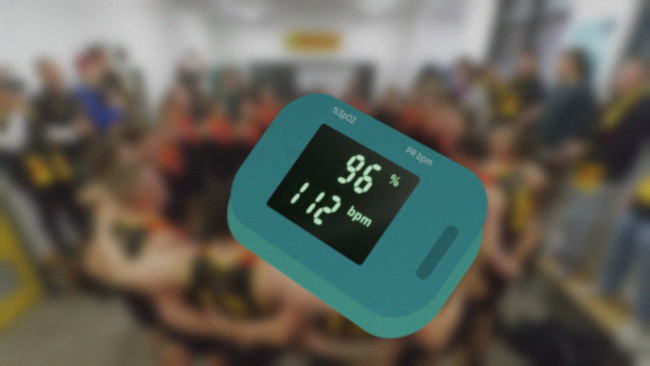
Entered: % 96
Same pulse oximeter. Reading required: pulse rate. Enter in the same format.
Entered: bpm 112
